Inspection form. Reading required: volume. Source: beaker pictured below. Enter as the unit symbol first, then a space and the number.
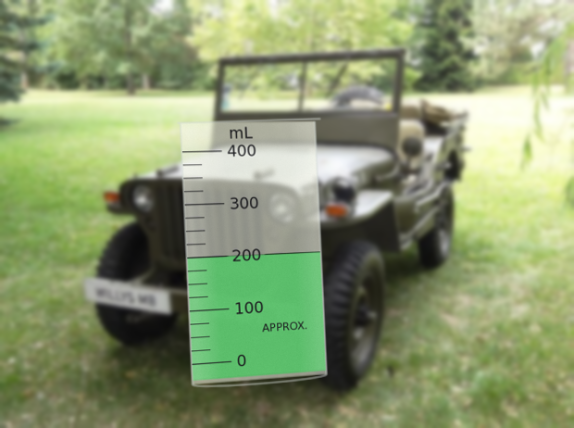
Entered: mL 200
